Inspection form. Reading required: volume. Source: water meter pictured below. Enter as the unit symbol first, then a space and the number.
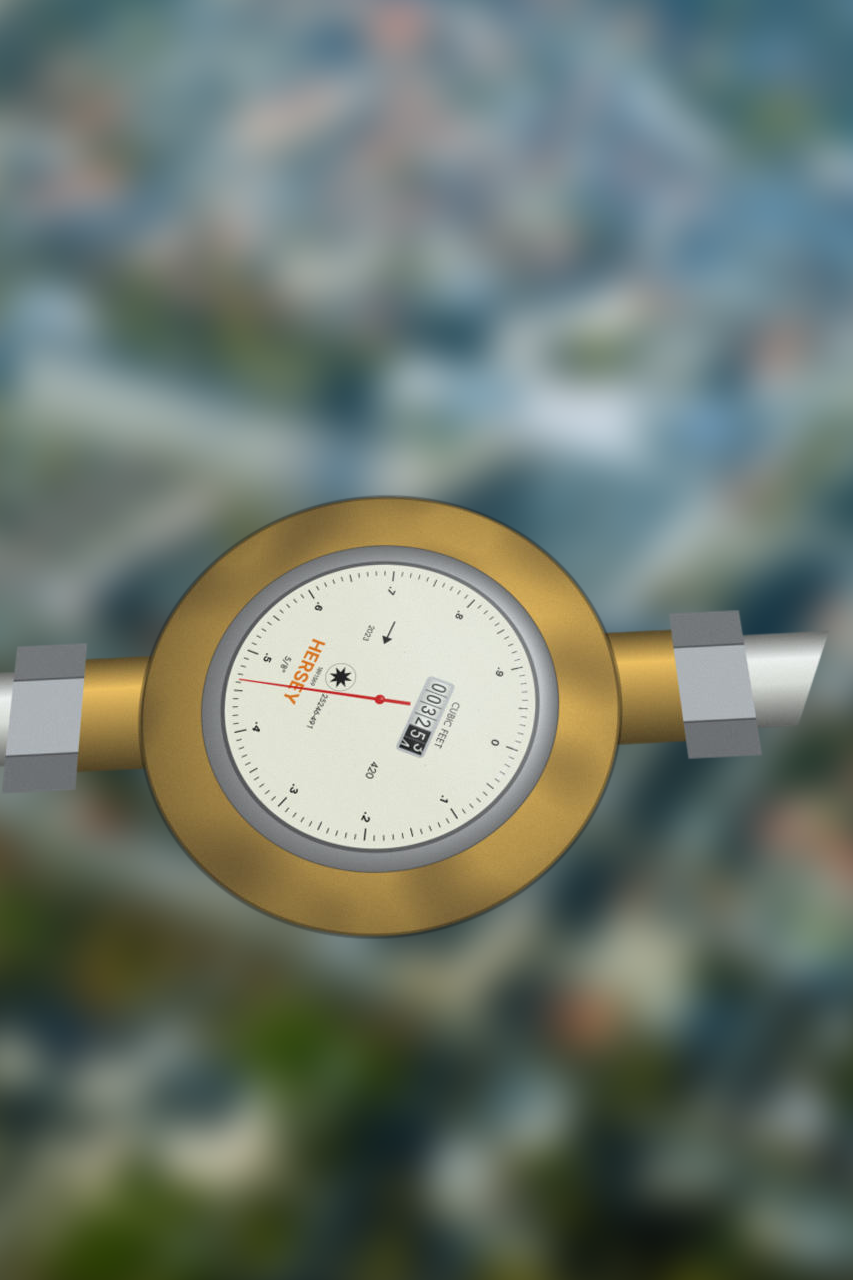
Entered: ft³ 3253.46
